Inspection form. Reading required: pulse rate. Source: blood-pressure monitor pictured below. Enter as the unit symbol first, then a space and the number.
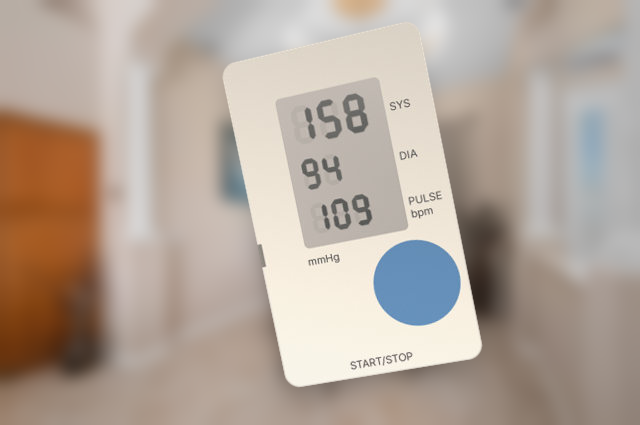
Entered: bpm 109
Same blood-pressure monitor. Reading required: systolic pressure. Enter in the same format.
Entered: mmHg 158
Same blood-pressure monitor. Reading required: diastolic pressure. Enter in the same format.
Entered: mmHg 94
